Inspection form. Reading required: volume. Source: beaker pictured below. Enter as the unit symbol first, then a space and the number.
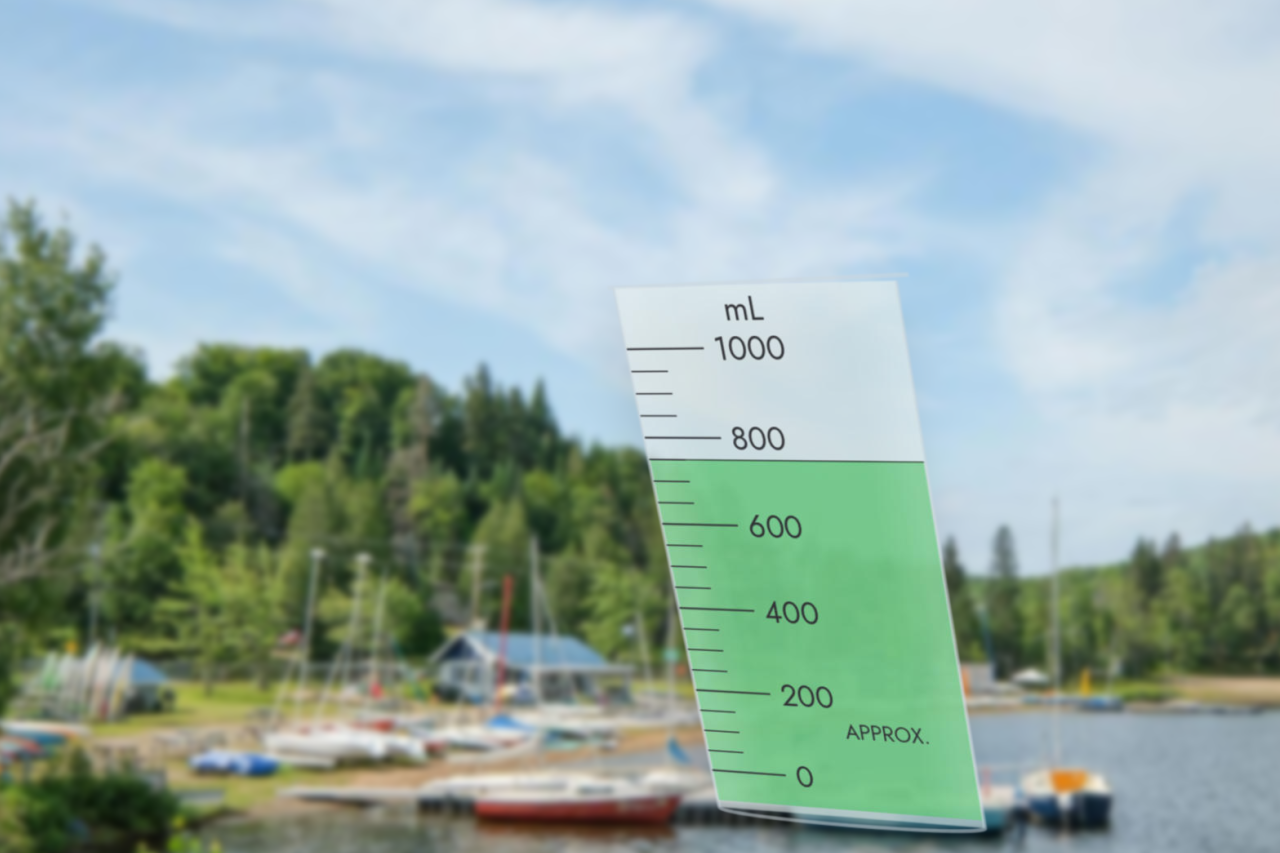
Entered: mL 750
